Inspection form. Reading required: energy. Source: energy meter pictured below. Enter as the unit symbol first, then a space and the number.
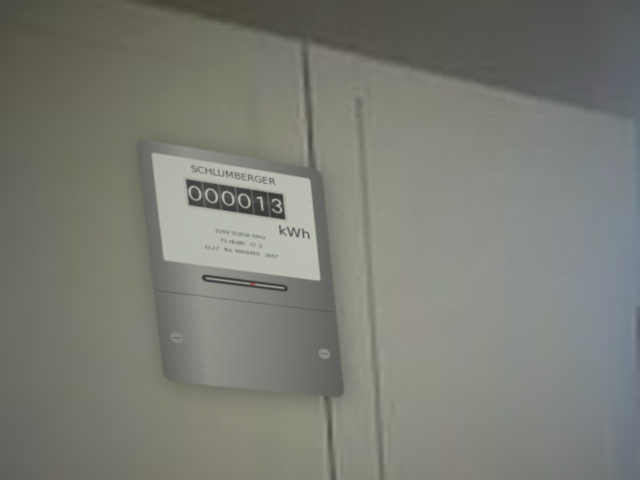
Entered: kWh 13
